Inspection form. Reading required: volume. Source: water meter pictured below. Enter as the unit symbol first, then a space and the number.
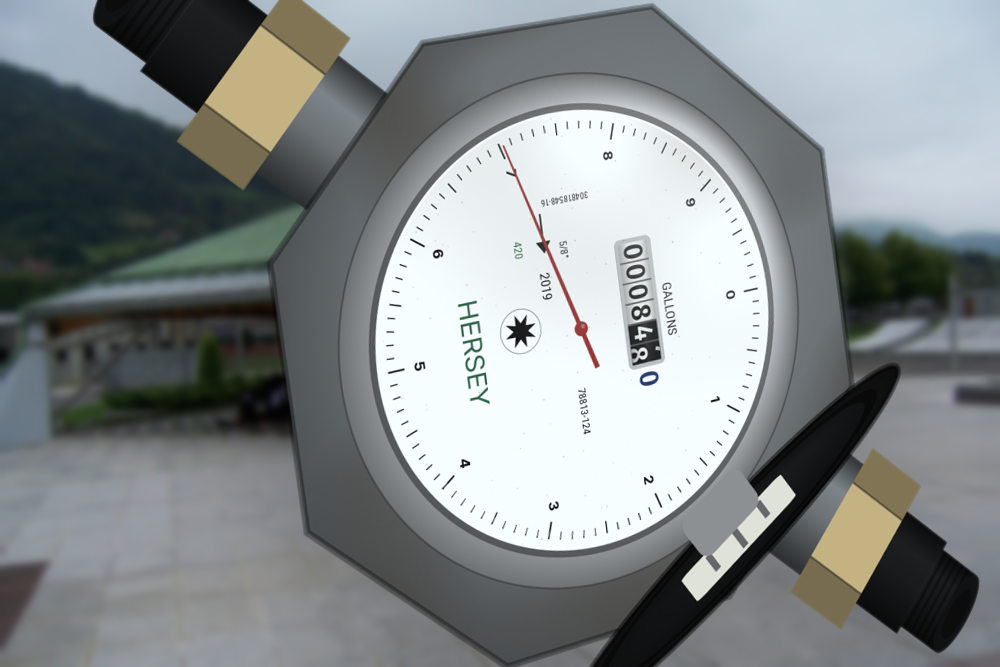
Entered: gal 8477.0
